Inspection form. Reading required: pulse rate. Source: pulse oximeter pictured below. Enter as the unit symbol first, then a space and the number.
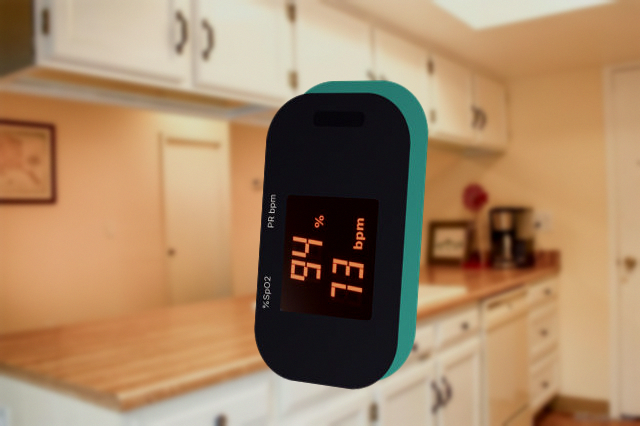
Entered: bpm 73
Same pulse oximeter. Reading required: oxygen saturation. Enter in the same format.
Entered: % 94
